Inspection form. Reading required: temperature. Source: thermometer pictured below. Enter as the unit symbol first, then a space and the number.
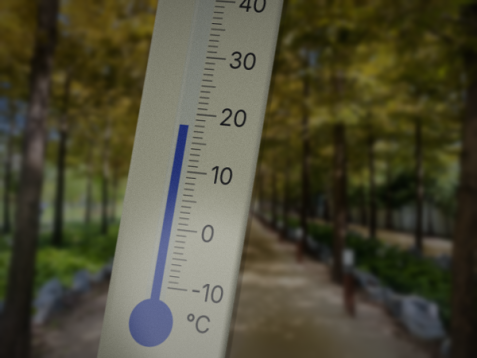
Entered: °C 18
